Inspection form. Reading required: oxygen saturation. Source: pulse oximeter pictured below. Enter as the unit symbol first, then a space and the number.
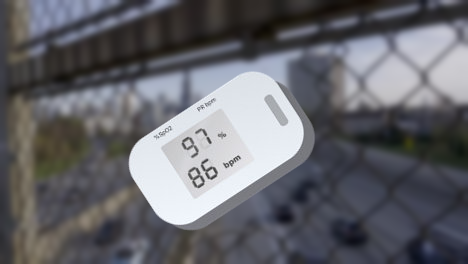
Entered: % 97
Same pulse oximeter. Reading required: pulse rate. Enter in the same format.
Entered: bpm 86
